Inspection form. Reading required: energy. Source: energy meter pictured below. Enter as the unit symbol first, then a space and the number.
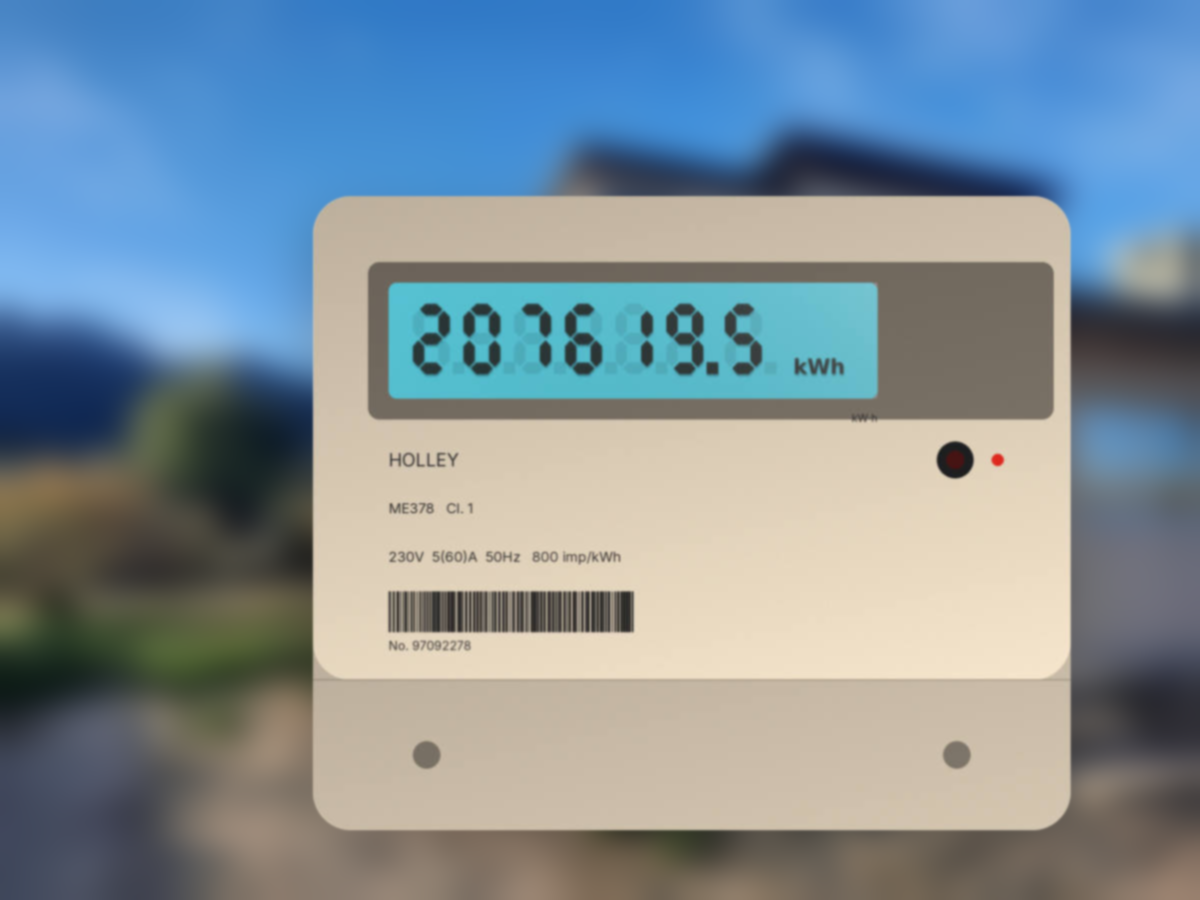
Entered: kWh 207619.5
